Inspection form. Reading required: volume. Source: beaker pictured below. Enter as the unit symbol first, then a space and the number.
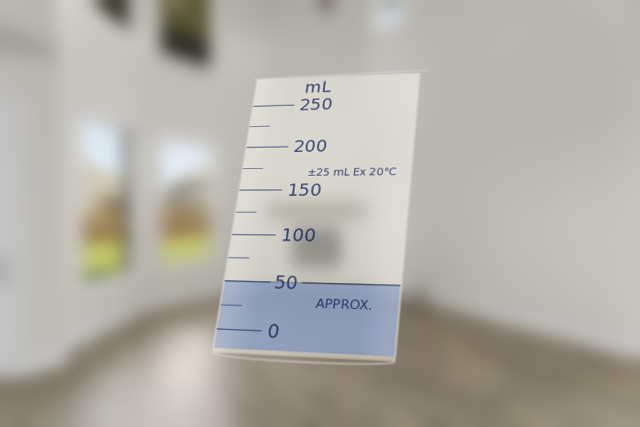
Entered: mL 50
